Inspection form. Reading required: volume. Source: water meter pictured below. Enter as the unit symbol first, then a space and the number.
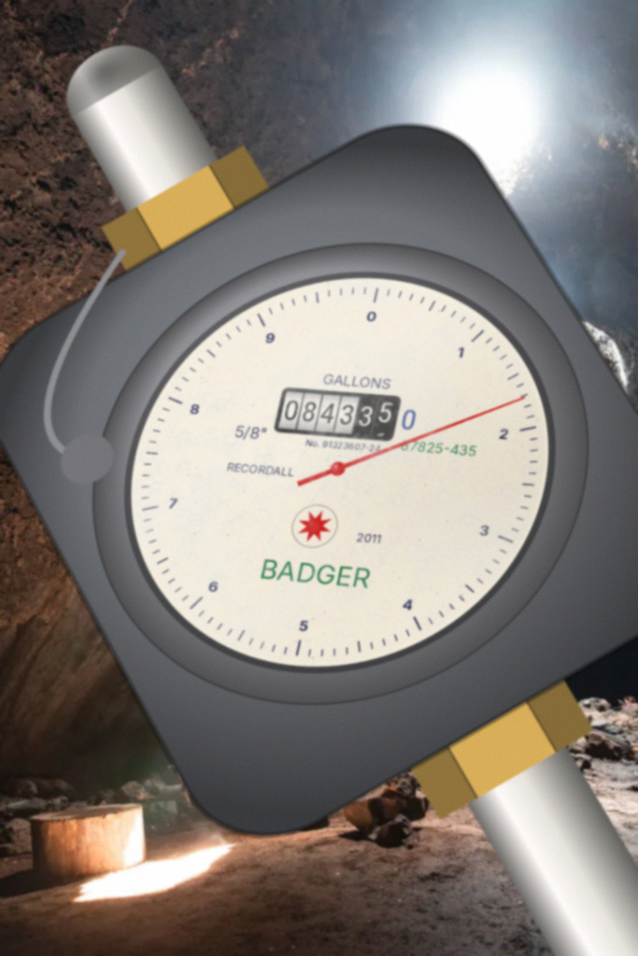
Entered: gal 843351.7
